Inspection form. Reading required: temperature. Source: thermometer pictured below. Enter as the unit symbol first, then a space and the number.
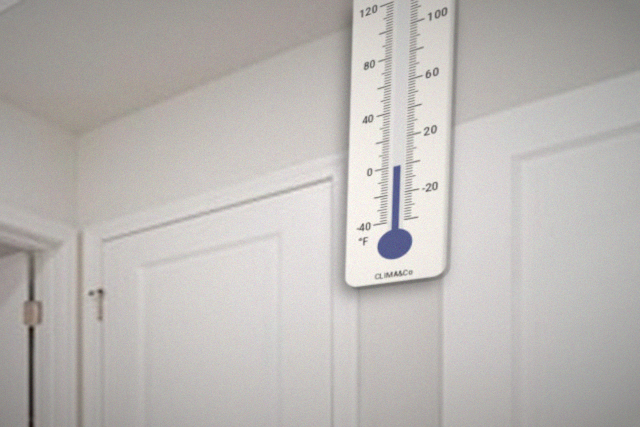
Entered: °F 0
